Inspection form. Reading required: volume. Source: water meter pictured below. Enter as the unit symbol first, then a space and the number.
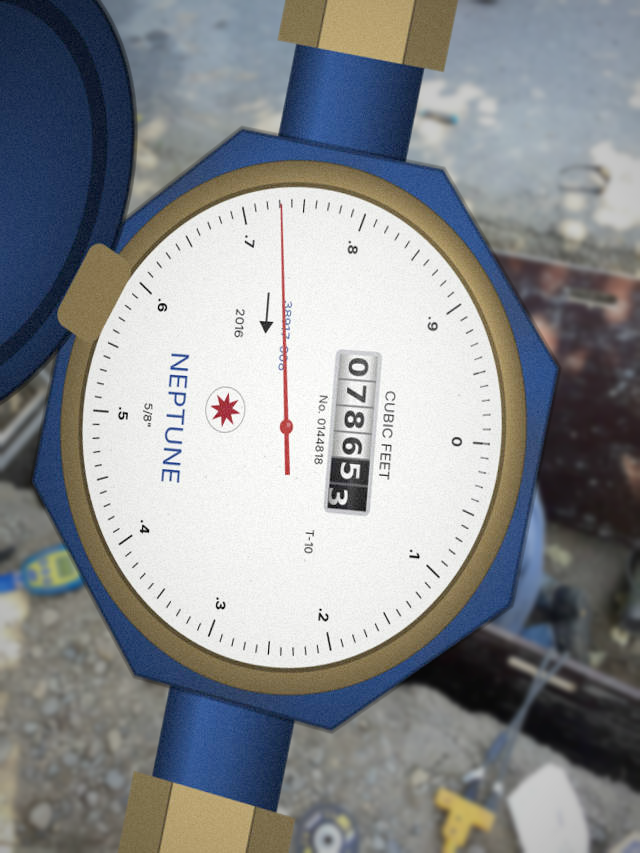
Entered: ft³ 78652.73
